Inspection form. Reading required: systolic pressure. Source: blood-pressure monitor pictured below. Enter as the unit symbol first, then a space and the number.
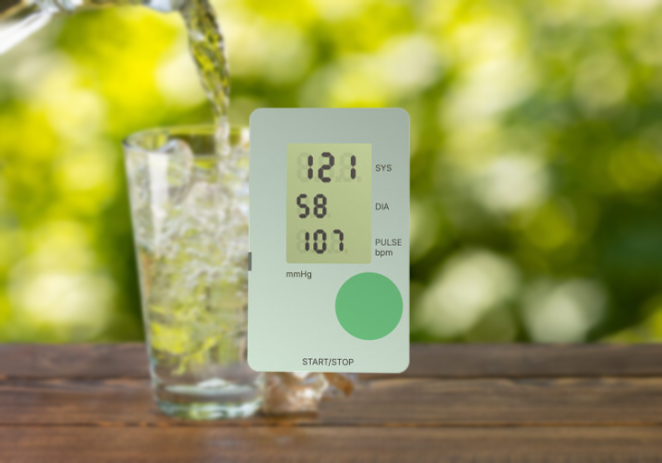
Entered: mmHg 121
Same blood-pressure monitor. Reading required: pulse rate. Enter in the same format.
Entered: bpm 107
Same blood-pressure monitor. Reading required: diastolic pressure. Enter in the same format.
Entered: mmHg 58
